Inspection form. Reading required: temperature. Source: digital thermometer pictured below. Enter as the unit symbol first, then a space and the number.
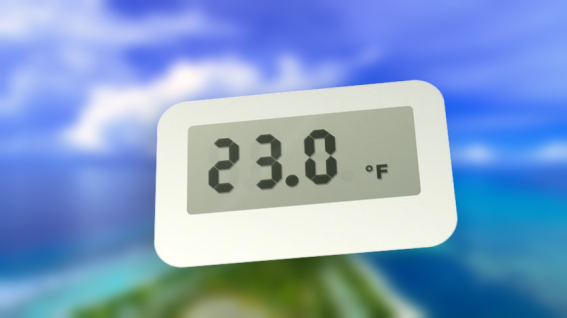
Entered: °F 23.0
